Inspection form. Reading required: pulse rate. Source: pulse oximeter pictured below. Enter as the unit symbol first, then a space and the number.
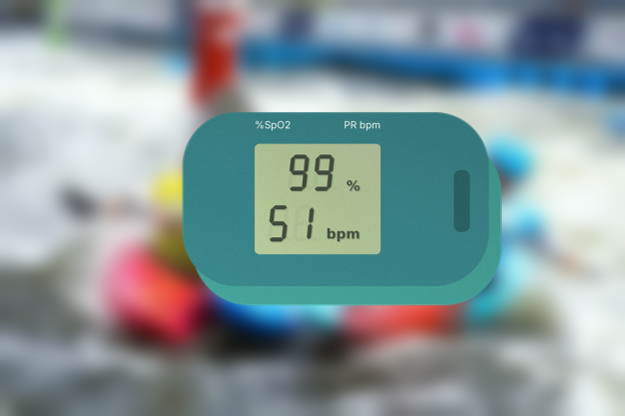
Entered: bpm 51
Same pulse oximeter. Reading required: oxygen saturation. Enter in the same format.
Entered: % 99
